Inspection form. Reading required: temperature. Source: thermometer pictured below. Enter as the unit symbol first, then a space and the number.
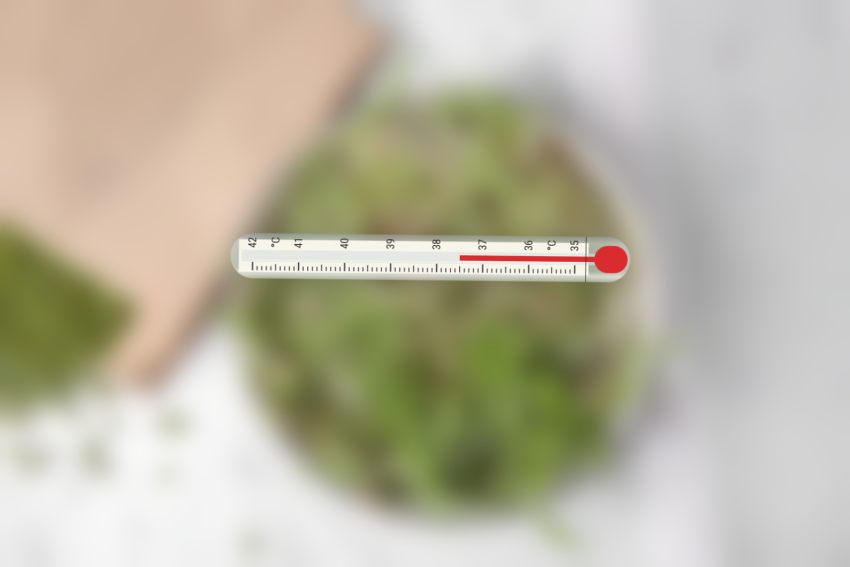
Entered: °C 37.5
